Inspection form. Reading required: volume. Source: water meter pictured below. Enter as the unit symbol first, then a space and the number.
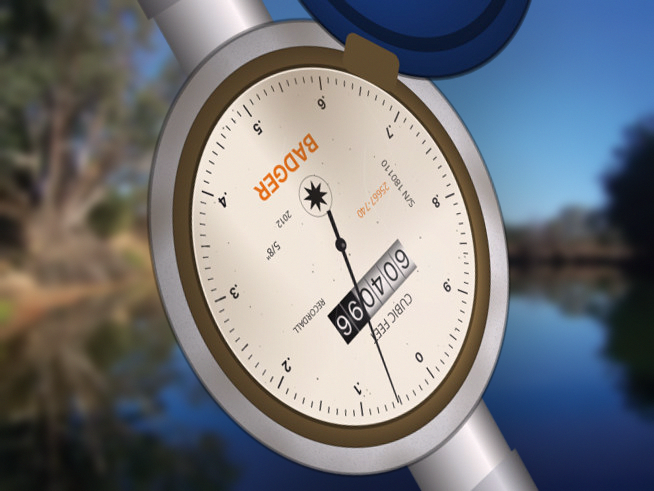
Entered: ft³ 604096.05
